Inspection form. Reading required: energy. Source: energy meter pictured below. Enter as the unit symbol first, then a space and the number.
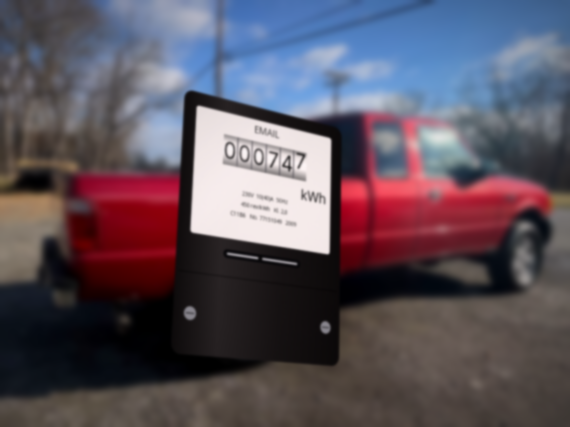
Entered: kWh 747
